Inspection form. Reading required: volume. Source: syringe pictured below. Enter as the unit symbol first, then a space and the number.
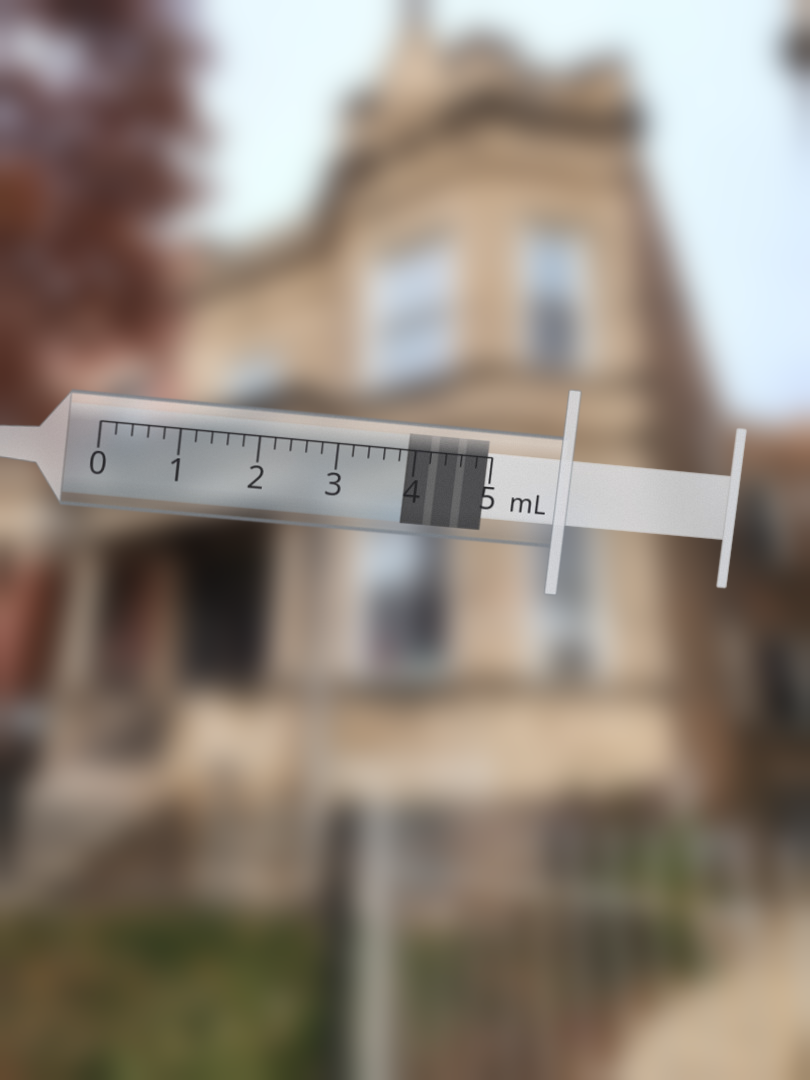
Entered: mL 3.9
